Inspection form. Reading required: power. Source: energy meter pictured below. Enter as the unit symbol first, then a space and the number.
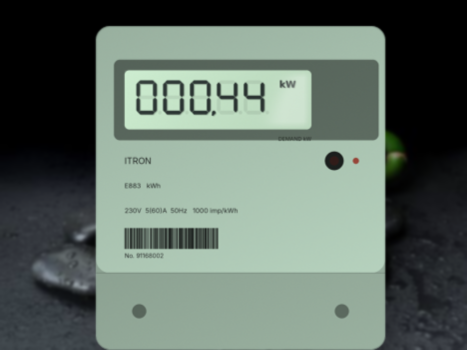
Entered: kW 0.44
